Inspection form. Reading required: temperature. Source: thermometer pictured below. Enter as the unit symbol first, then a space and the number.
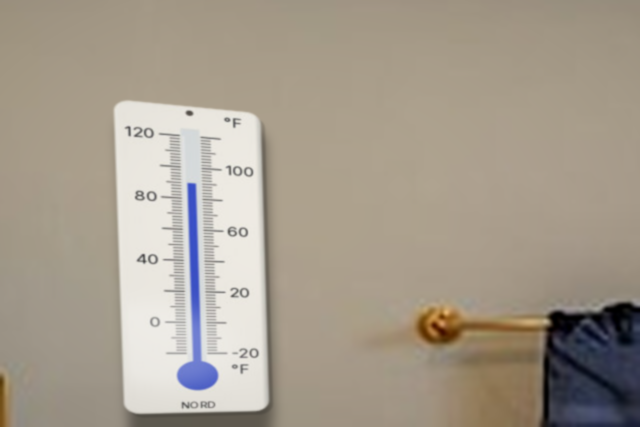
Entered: °F 90
